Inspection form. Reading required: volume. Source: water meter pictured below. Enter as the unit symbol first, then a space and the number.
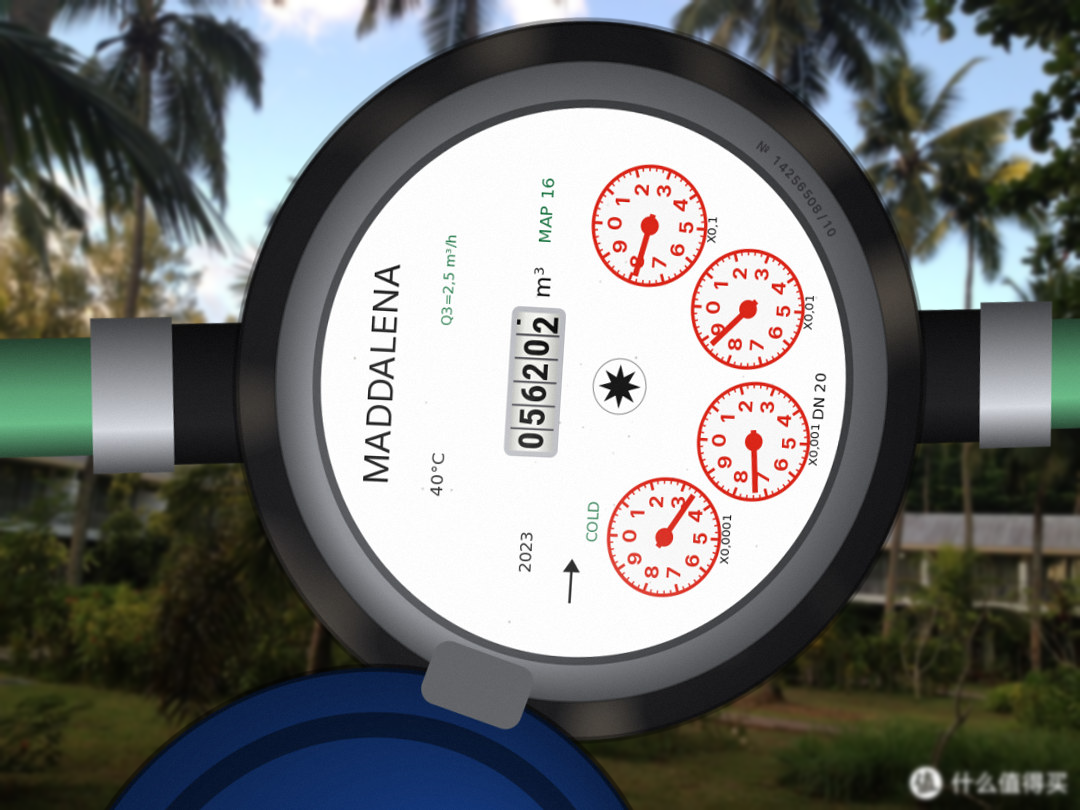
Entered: m³ 56201.7873
